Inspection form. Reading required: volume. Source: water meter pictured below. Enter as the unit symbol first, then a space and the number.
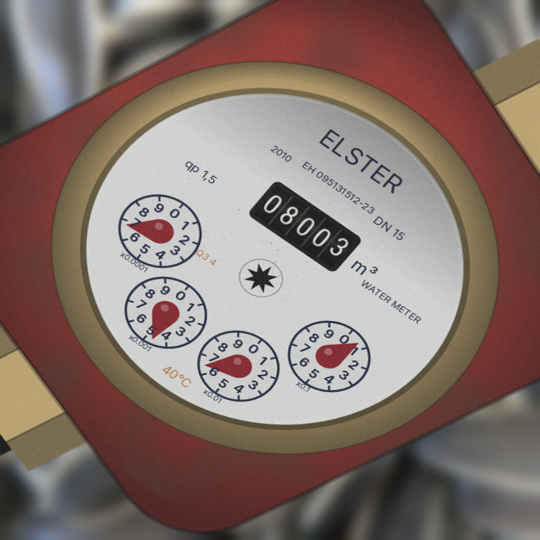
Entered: m³ 8003.0646
